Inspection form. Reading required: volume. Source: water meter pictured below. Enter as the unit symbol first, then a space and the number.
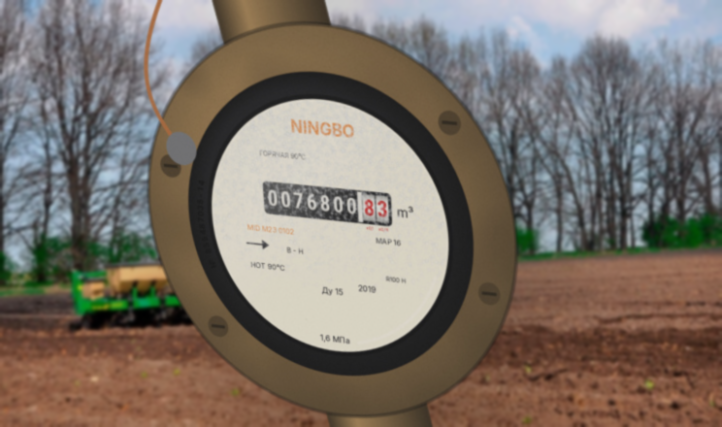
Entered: m³ 76800.83
